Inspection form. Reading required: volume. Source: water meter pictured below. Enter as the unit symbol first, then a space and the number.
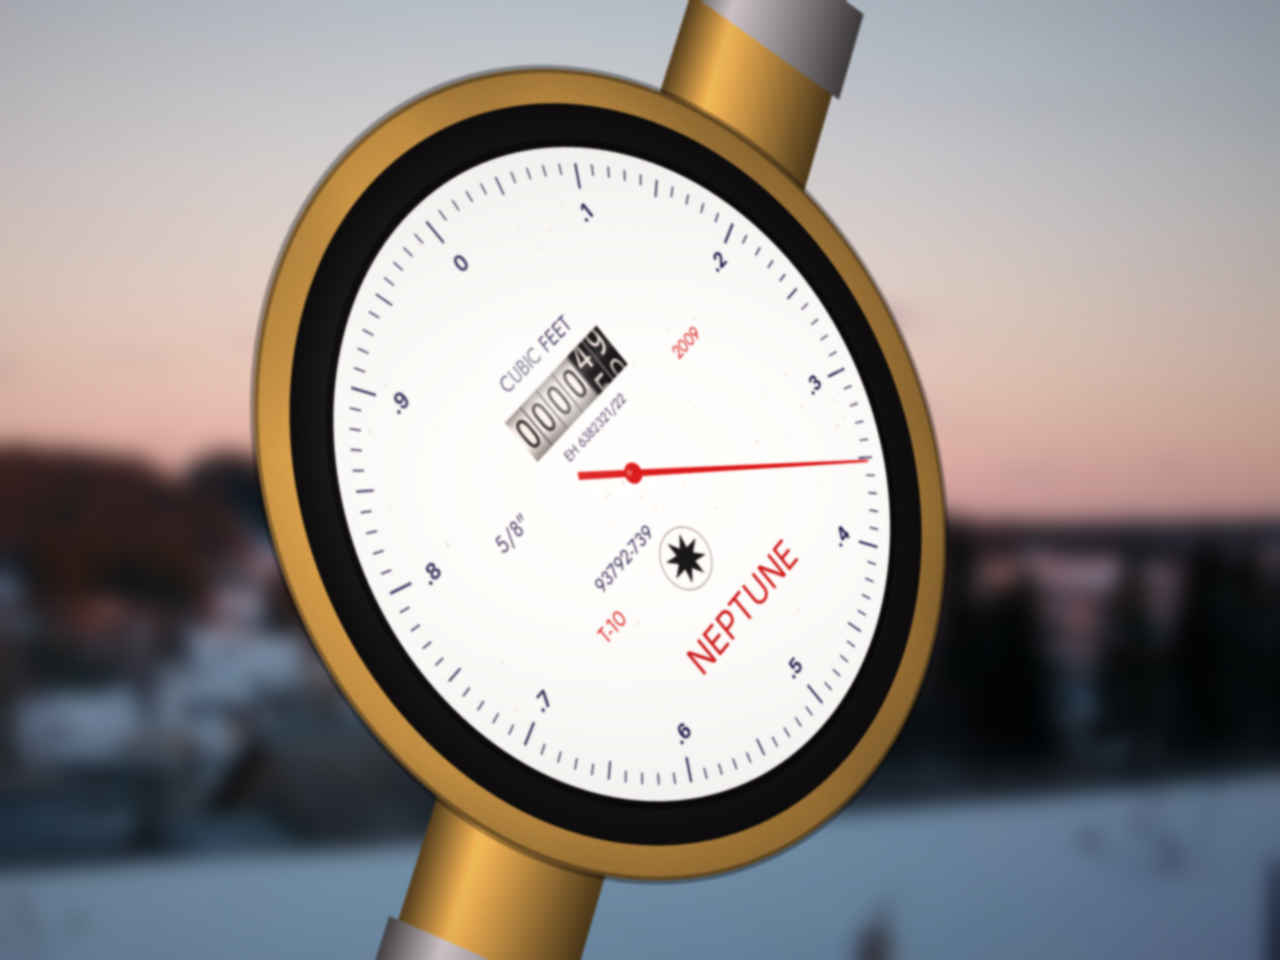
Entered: ft³ 49.35
